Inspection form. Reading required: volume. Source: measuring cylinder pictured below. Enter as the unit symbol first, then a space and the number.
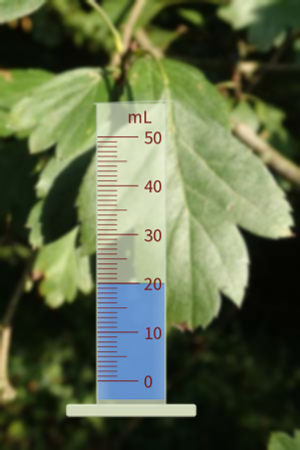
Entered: mL 20
